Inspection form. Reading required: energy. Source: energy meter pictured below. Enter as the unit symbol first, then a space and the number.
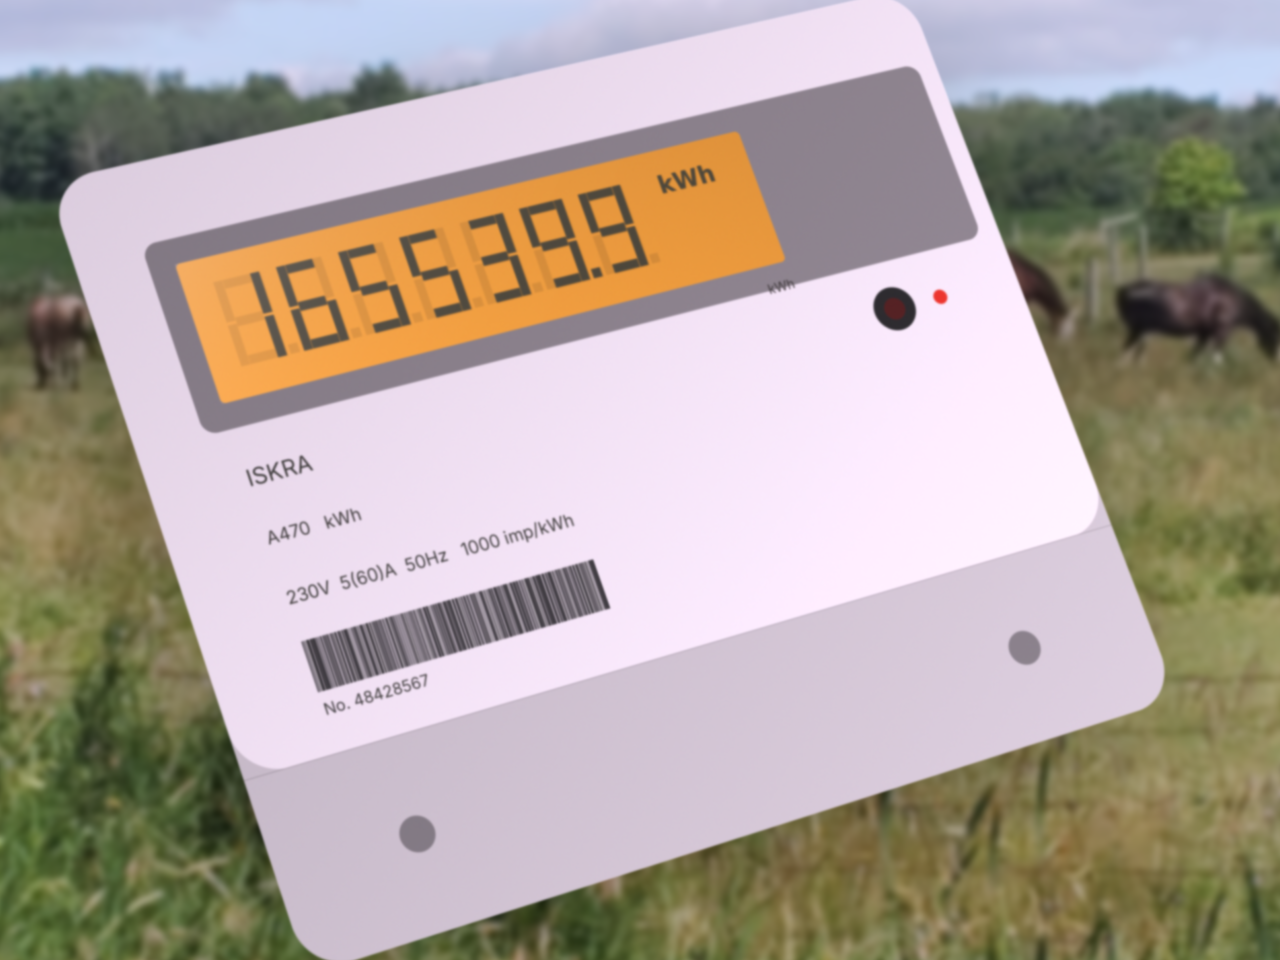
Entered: kWh 165539.9
